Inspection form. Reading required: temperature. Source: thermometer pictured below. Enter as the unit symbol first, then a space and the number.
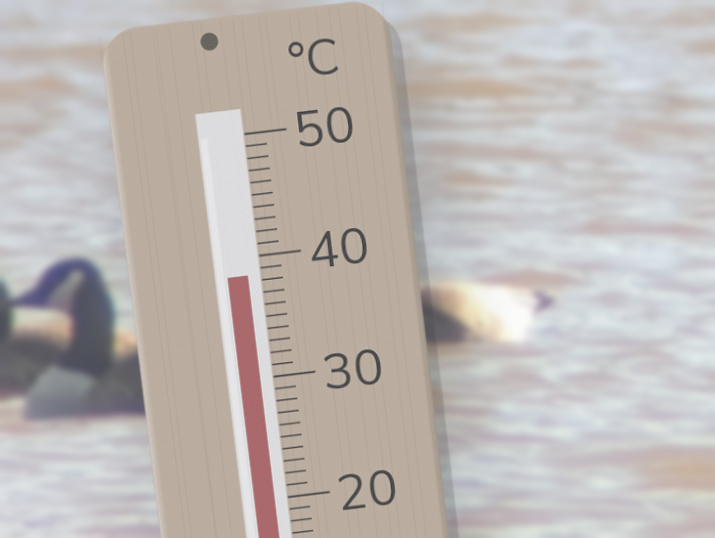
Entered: °C 38.5
